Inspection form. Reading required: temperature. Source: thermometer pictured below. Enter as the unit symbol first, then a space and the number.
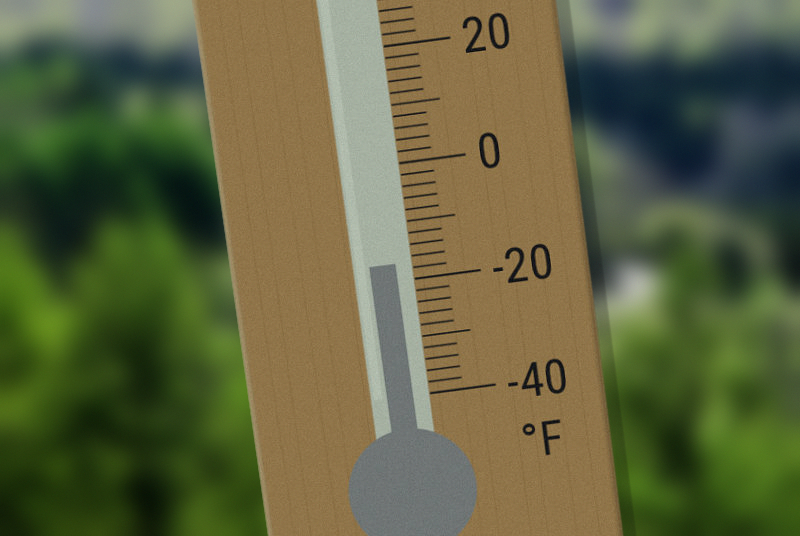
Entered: °F -17
